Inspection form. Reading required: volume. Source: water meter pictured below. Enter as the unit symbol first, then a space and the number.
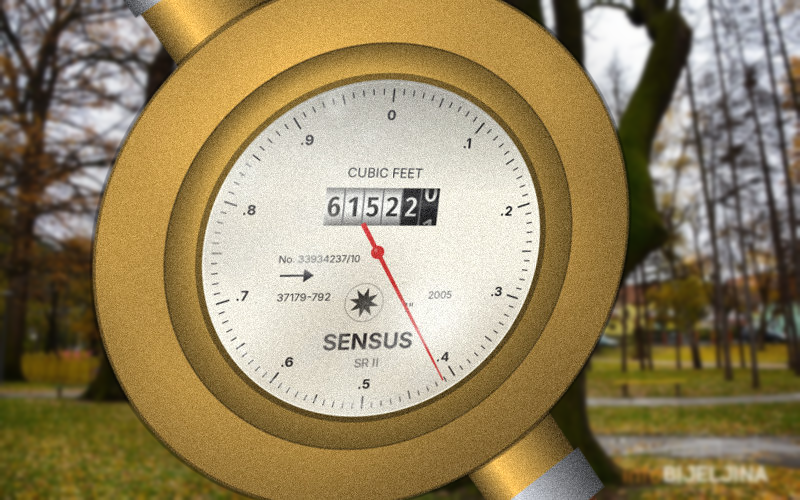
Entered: ft³ 615220.41
